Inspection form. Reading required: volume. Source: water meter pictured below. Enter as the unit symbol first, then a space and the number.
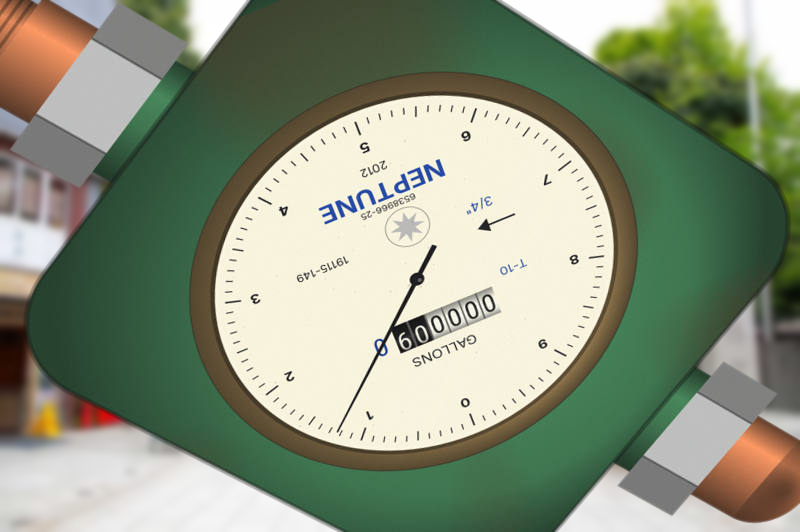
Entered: gal 91.2
